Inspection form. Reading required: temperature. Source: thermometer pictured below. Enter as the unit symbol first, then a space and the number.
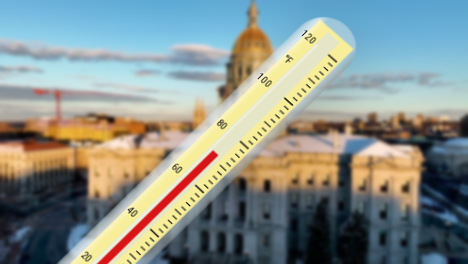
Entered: °F 72
